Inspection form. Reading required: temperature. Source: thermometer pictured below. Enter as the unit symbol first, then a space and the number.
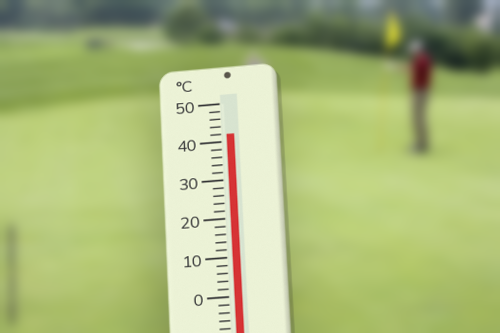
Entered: °C 42
